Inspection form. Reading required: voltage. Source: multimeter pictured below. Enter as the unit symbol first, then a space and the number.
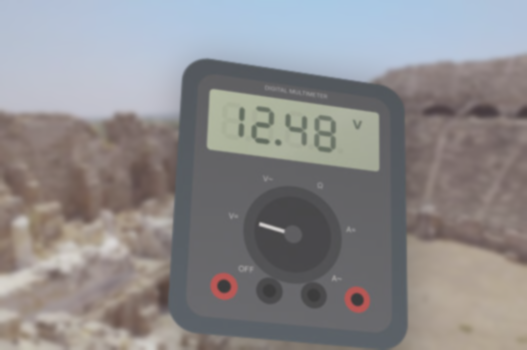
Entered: V 12.48
